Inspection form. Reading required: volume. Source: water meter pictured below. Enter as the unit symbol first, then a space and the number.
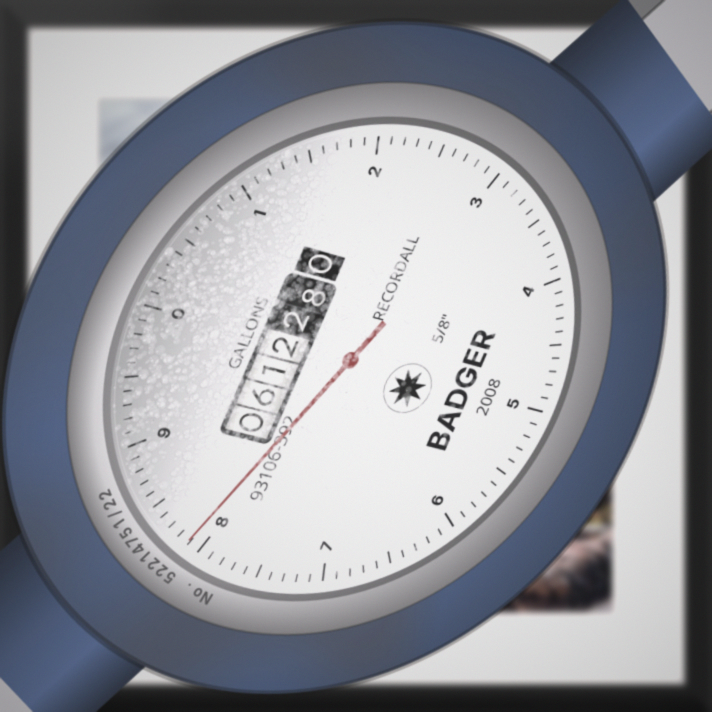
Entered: gal 612278.1
